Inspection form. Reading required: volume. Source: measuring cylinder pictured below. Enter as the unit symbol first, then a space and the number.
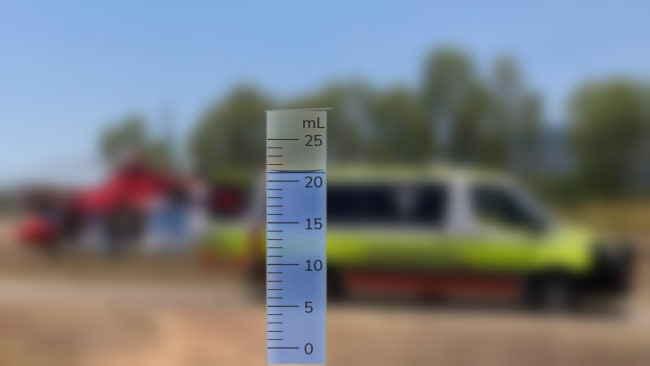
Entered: mL 21
